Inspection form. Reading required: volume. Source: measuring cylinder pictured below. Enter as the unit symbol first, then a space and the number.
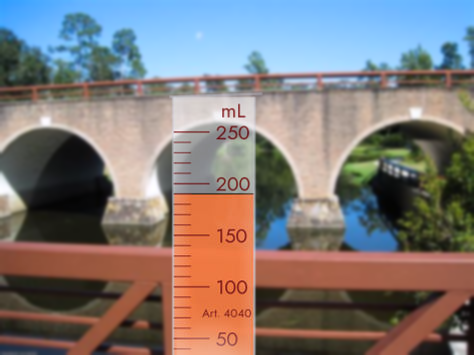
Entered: mL 190
